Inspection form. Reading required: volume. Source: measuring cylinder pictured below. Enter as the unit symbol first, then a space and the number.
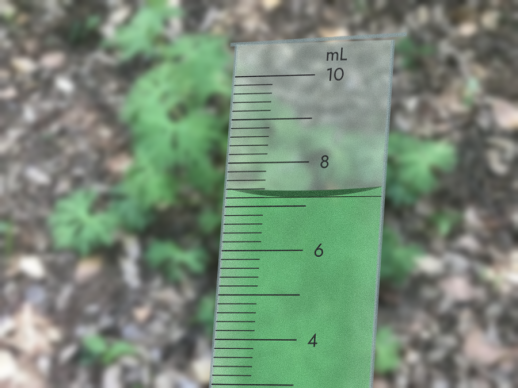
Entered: mL 7.2
